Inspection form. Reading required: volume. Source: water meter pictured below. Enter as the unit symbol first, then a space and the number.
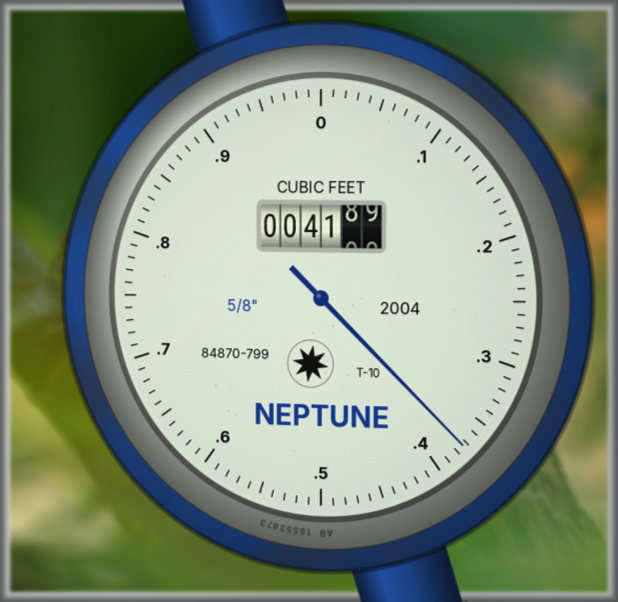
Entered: ft³ 4189.37
